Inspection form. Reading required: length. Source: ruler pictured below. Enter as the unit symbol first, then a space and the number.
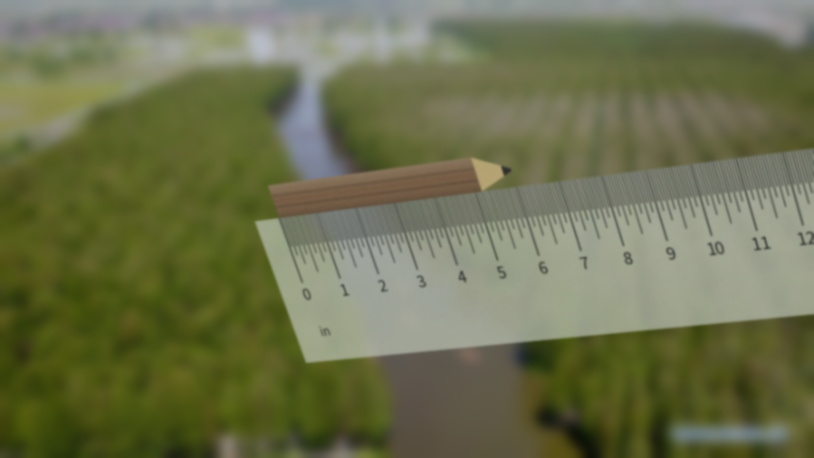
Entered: in 6
